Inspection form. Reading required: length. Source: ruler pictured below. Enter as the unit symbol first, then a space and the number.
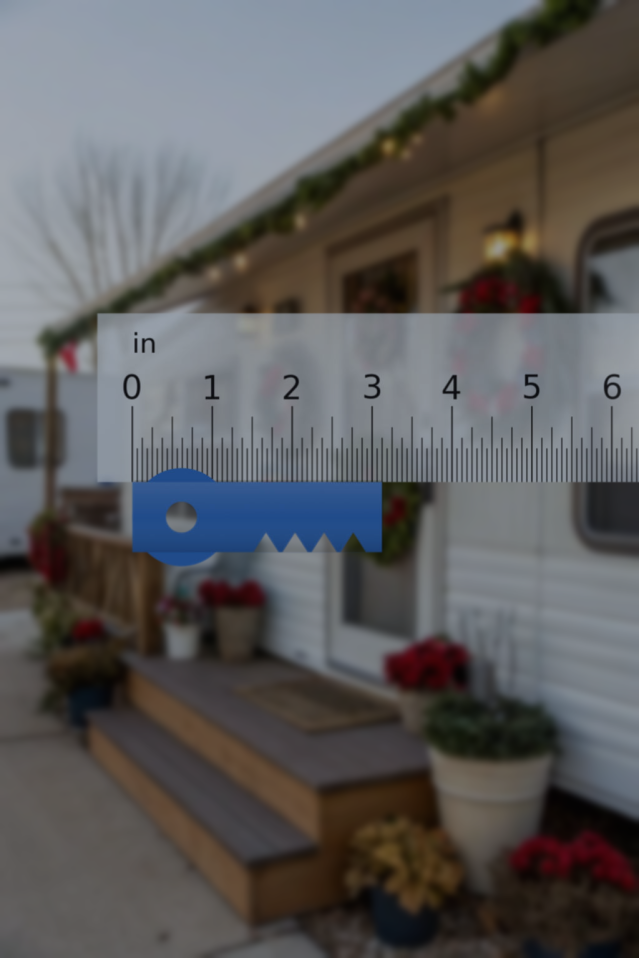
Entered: in 3.125
